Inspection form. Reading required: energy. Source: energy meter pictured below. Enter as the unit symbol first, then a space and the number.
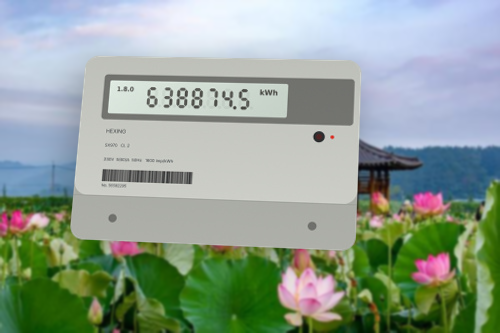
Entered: kWh 638874.5
